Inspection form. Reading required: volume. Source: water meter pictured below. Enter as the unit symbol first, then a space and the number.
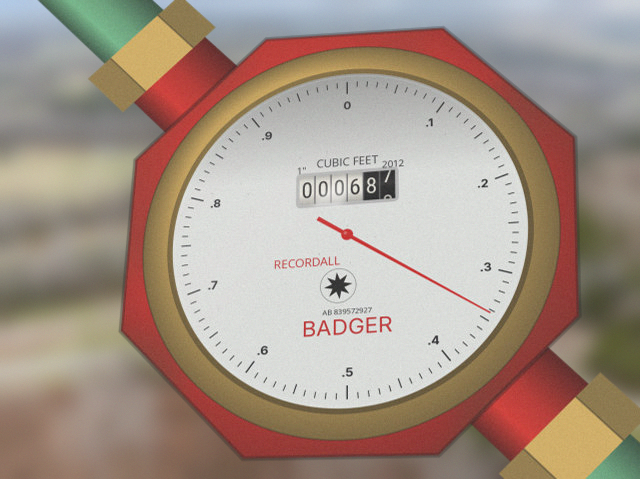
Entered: ft³ 687.34
